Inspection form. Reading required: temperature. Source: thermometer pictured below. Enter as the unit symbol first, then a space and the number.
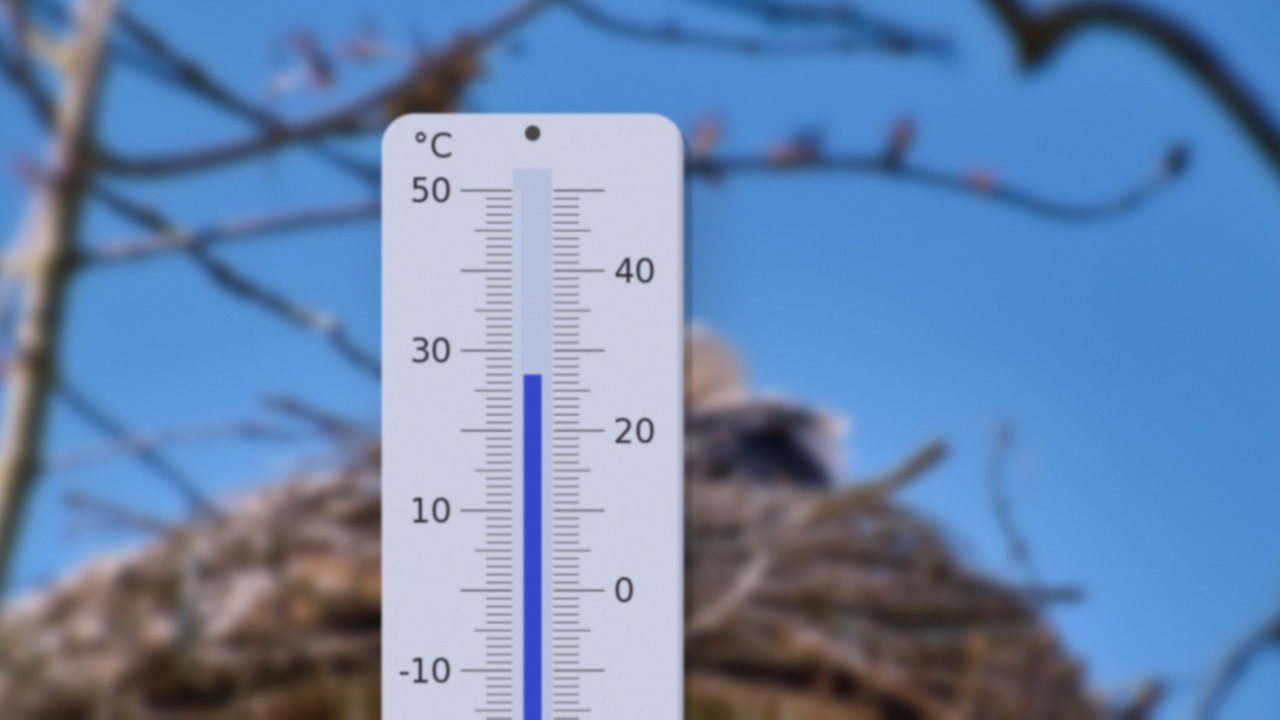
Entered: °C 27
